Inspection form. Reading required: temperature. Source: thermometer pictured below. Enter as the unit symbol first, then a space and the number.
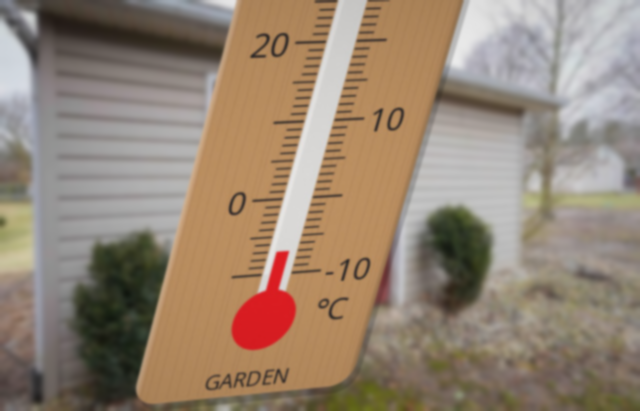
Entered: °C -7
